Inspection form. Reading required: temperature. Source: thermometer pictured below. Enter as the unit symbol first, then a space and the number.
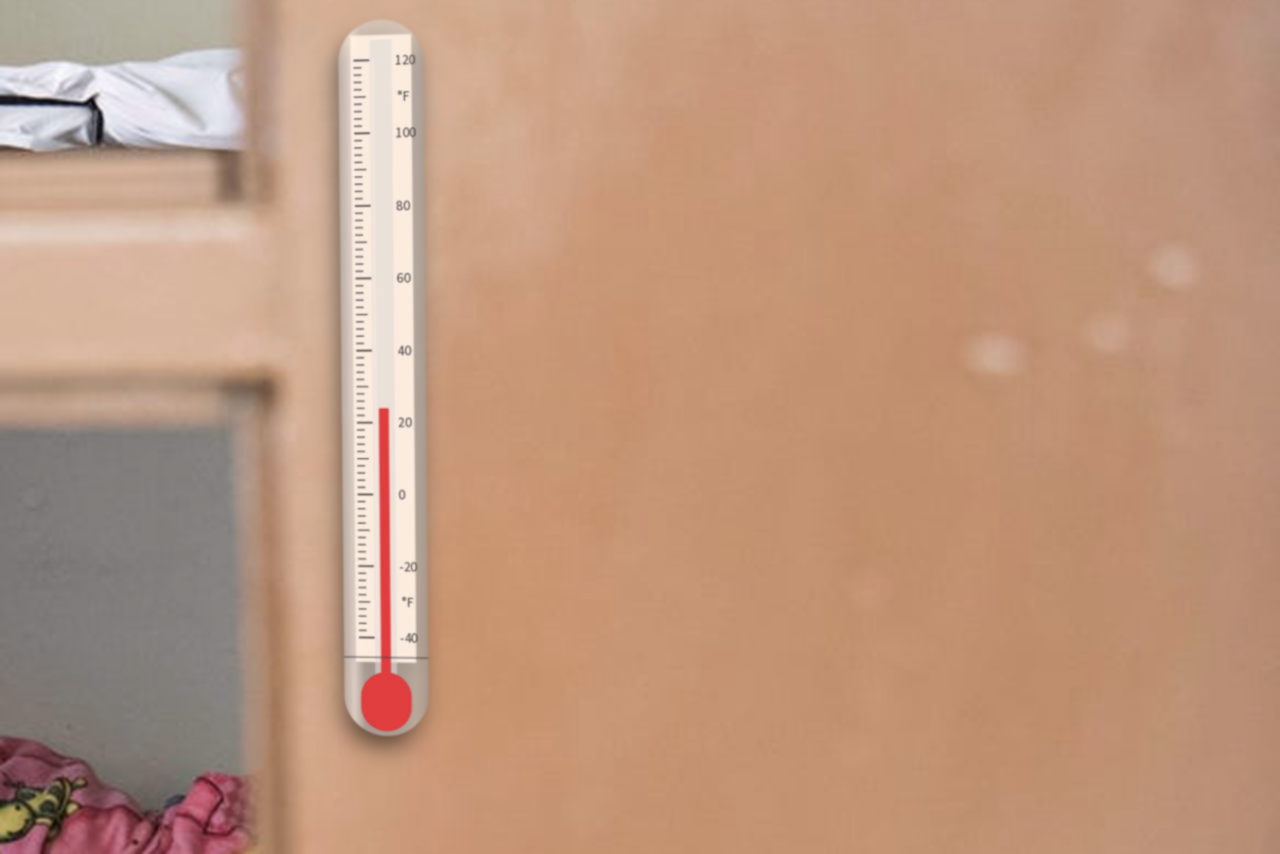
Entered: °F 24
